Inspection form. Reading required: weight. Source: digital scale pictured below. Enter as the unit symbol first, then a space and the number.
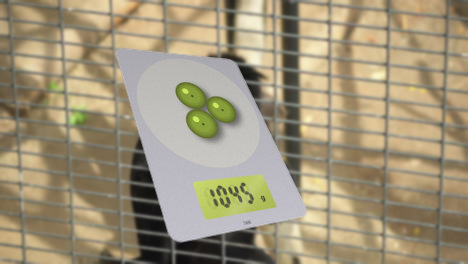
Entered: g 1045
